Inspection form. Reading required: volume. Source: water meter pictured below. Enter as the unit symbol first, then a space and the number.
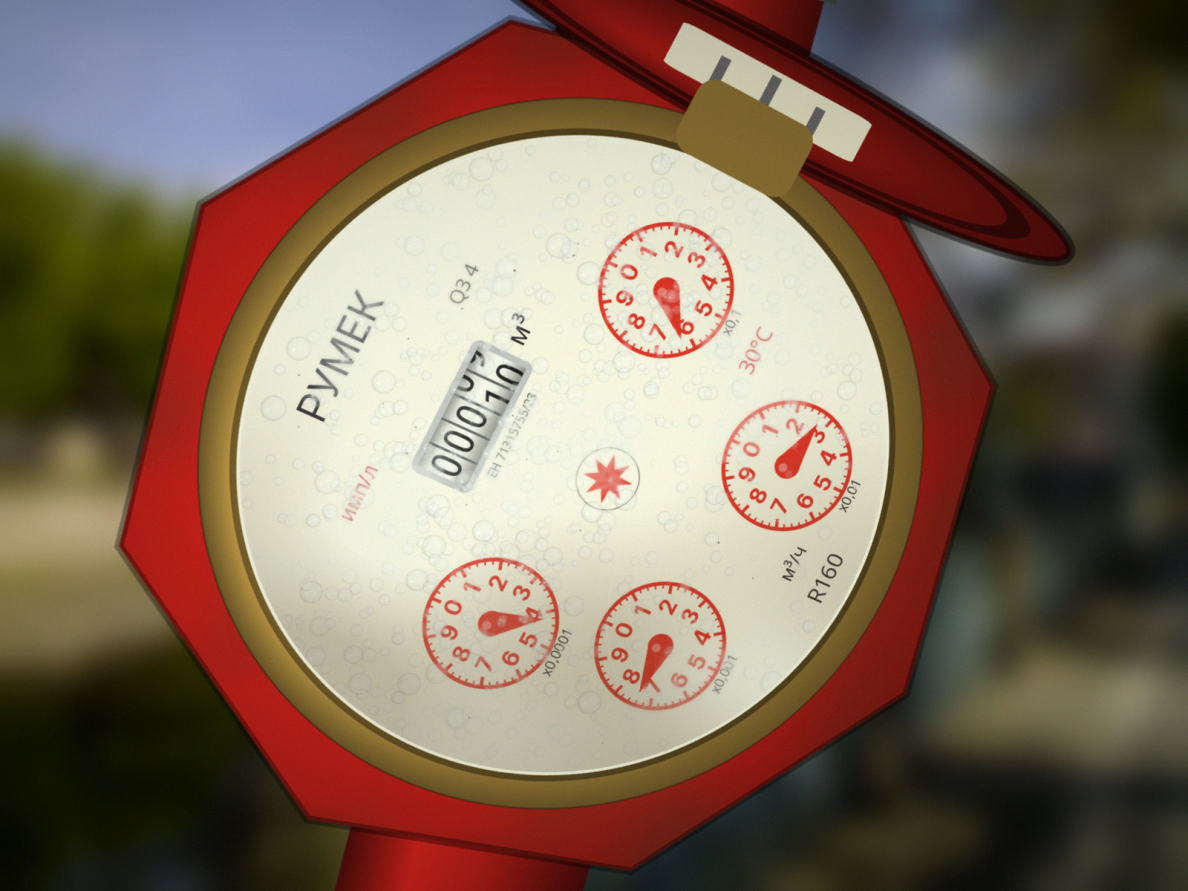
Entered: m³ 9.6274
